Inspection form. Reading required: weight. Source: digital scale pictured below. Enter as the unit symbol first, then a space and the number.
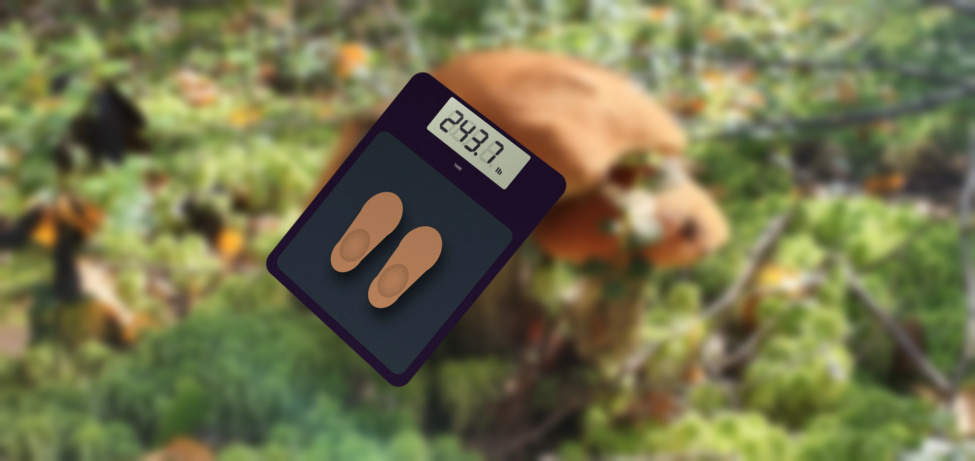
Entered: lb 243.7
